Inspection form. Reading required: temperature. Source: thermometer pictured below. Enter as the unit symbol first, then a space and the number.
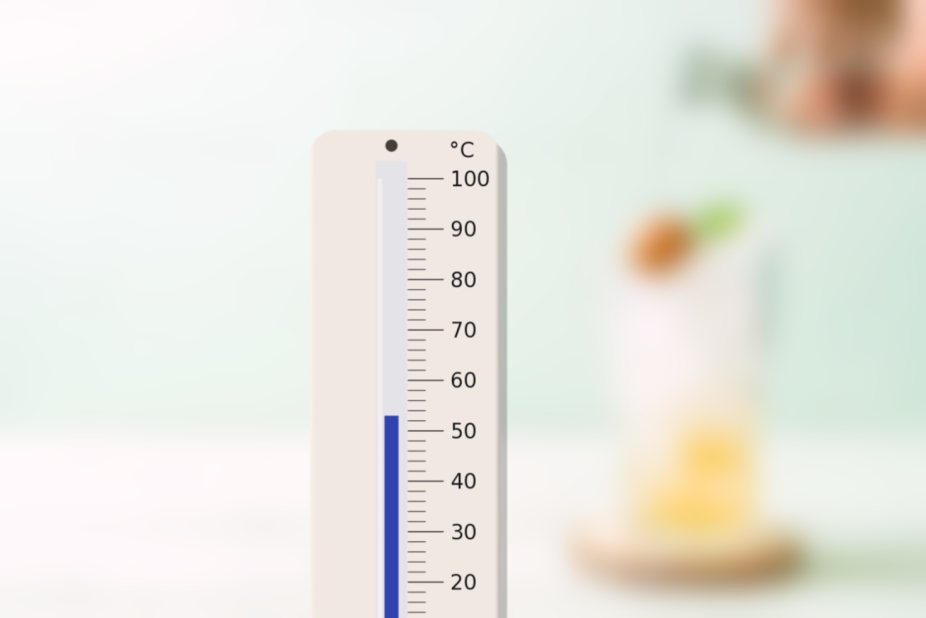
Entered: °C 53
